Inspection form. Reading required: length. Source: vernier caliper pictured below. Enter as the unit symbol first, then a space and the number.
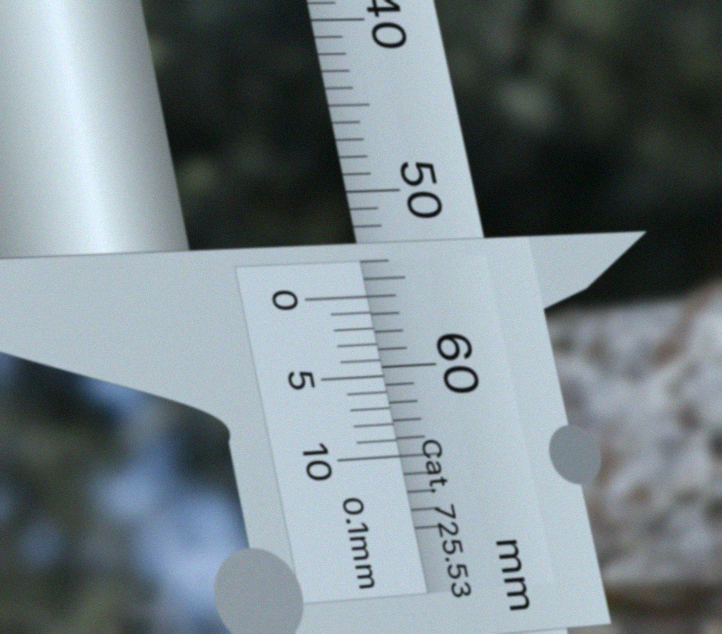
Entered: mm 56.0
